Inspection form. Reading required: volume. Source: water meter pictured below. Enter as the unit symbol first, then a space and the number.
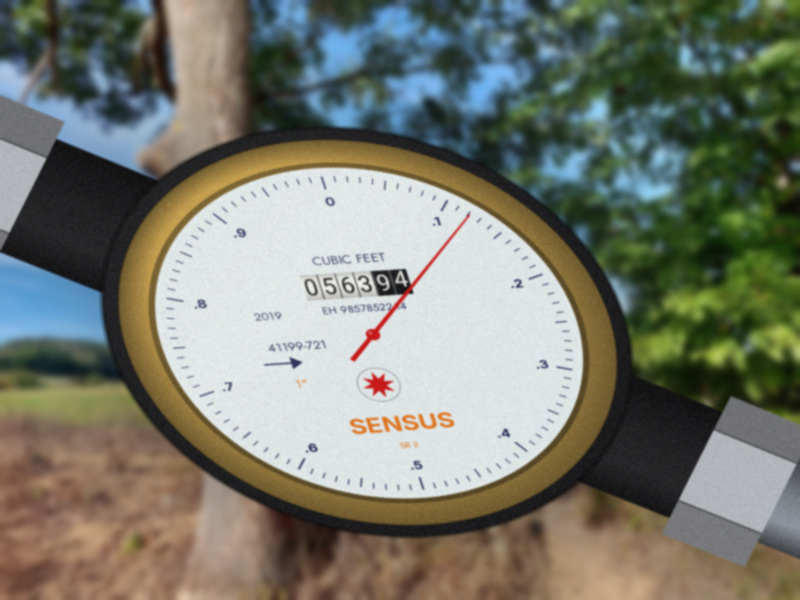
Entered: ft³ 56394.12
